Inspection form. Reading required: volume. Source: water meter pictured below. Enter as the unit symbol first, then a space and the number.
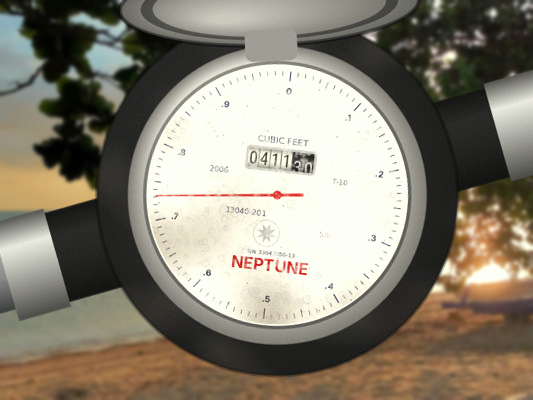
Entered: ft³ 41129.73
